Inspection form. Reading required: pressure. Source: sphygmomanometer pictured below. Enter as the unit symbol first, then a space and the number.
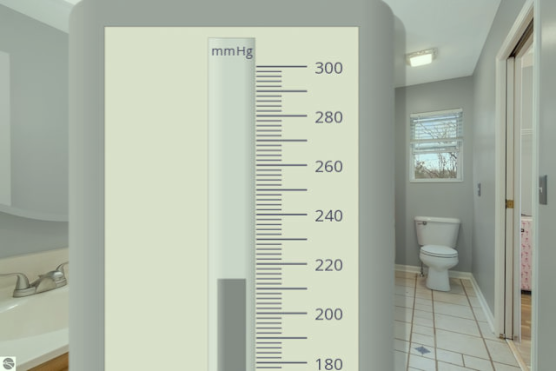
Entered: mmHg 214
